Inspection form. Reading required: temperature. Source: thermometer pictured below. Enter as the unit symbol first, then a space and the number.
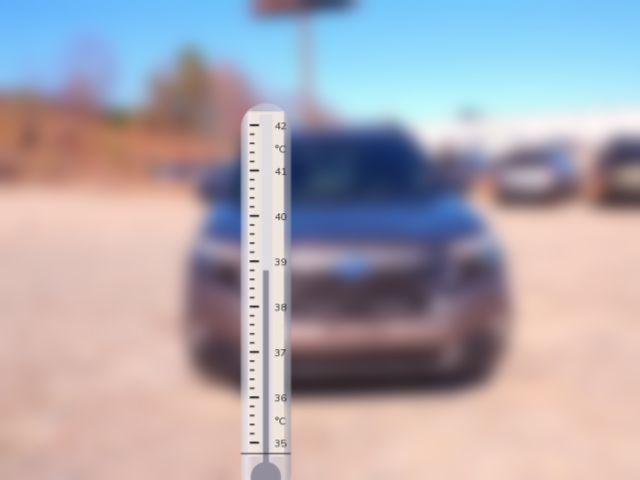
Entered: °C 38.8
